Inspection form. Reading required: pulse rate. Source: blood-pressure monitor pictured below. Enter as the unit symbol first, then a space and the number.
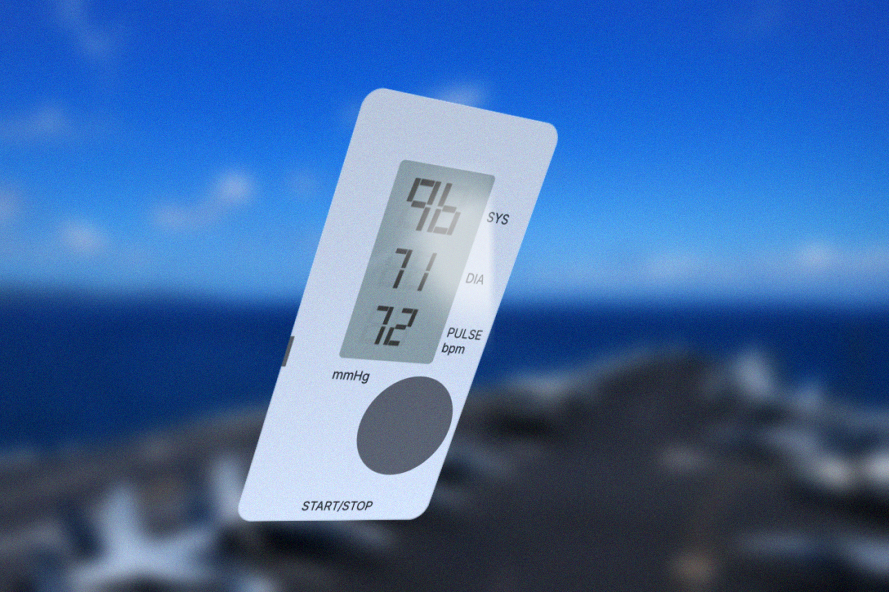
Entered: bpm 72
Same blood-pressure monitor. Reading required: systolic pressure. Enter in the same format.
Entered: mmHg 96
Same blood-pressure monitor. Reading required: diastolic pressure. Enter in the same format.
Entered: mmHg 71
